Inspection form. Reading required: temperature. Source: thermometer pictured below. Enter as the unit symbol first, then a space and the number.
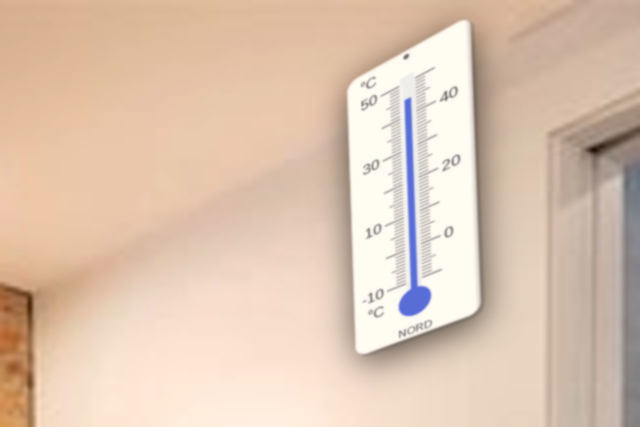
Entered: °C 45
